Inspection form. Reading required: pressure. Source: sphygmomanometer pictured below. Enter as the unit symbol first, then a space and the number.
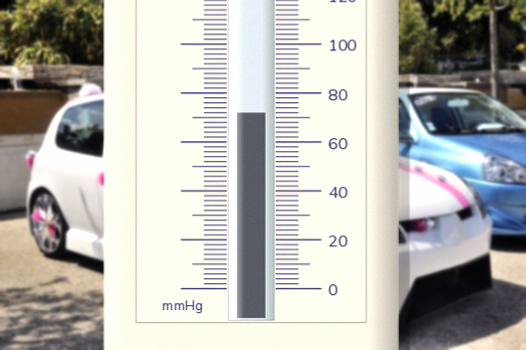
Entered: mmHg 72
